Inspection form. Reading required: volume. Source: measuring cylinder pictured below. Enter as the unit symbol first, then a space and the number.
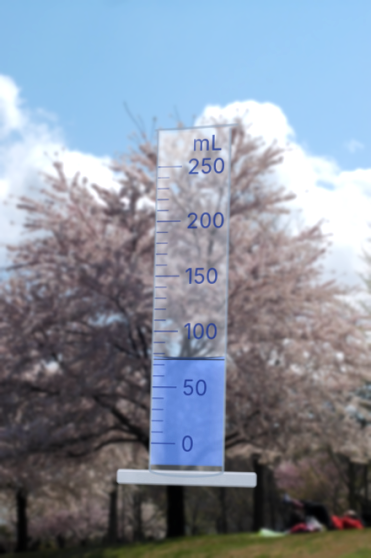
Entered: mL 75
